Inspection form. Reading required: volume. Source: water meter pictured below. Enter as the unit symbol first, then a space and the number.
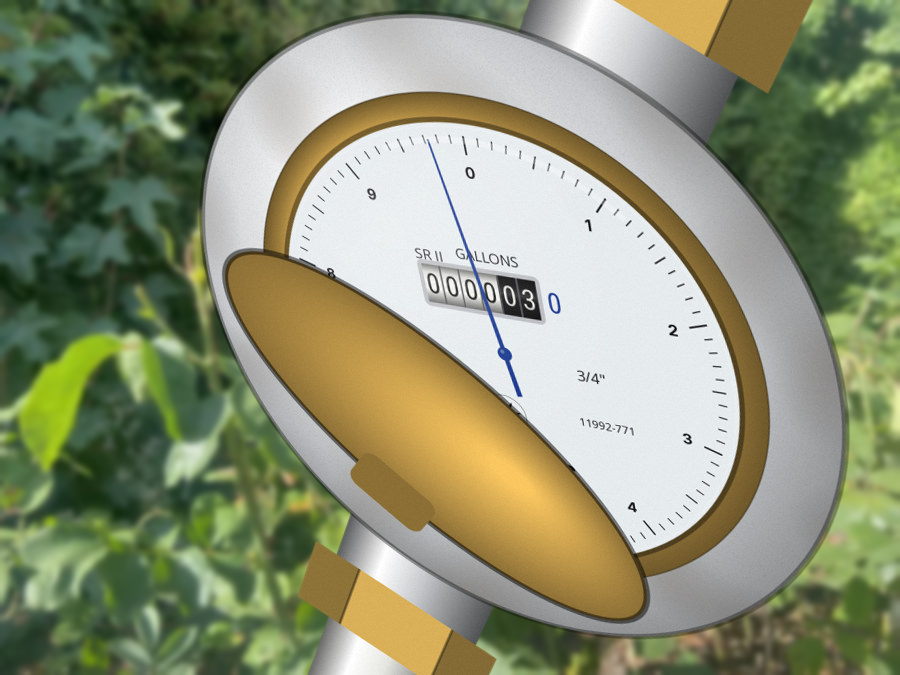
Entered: gal 29.7
